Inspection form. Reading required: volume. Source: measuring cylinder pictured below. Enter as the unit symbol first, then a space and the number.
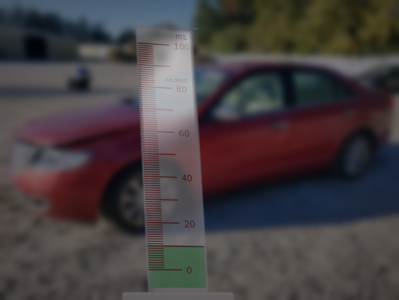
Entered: mL 10
